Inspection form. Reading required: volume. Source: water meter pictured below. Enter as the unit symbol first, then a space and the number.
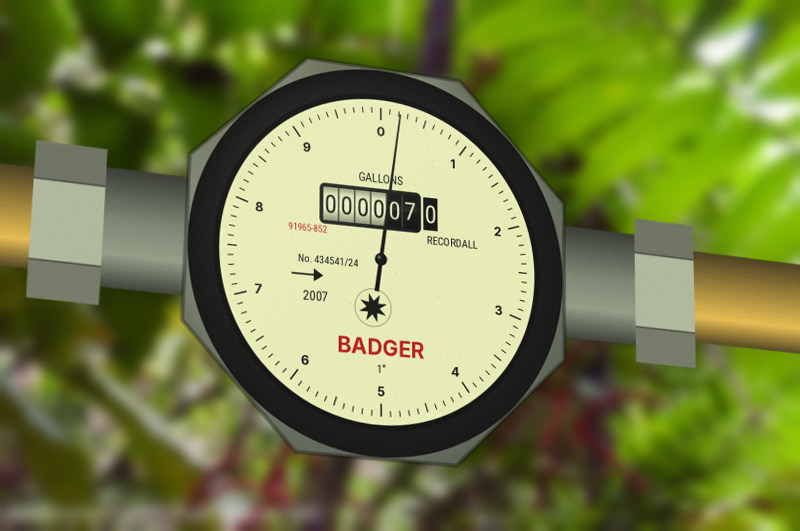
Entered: gal 70.2
